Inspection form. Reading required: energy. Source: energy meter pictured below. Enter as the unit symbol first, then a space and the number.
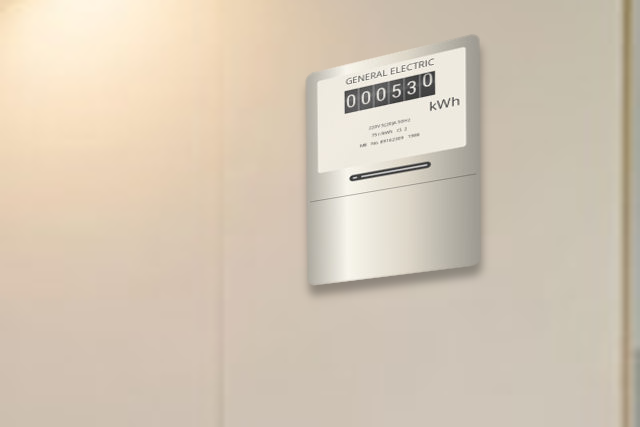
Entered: kWh 530
